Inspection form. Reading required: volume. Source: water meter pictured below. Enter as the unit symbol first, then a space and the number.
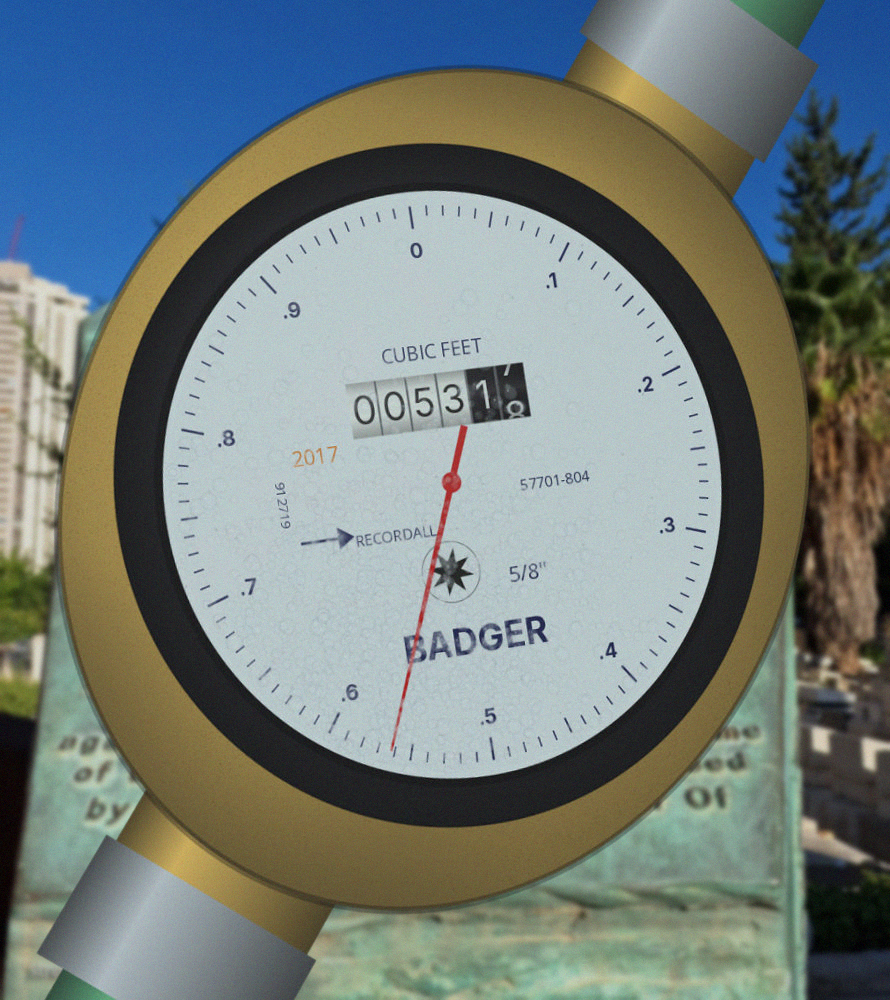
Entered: ft³ 5317.56
